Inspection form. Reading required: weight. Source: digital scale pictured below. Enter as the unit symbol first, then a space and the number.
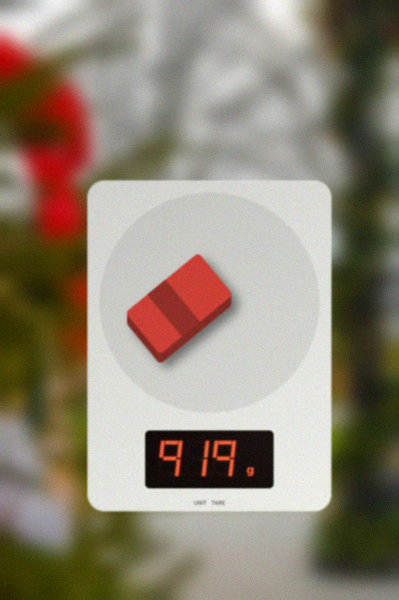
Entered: g 919
